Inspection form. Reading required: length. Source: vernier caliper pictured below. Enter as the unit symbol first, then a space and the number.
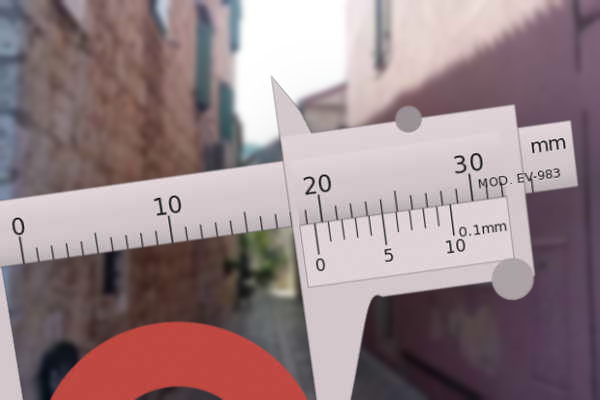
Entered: mm 19.5
